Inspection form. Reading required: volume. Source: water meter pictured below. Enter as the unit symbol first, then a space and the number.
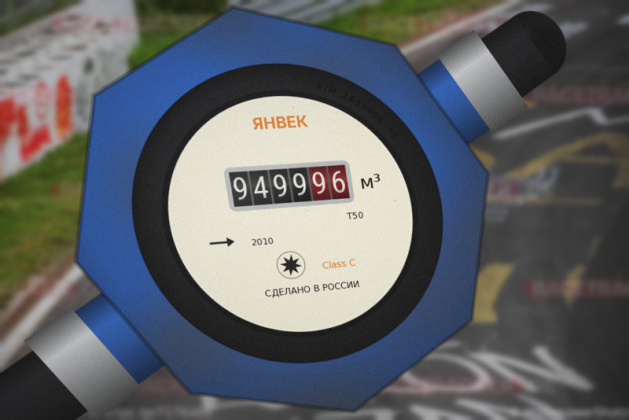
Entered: m³ 9499.96
